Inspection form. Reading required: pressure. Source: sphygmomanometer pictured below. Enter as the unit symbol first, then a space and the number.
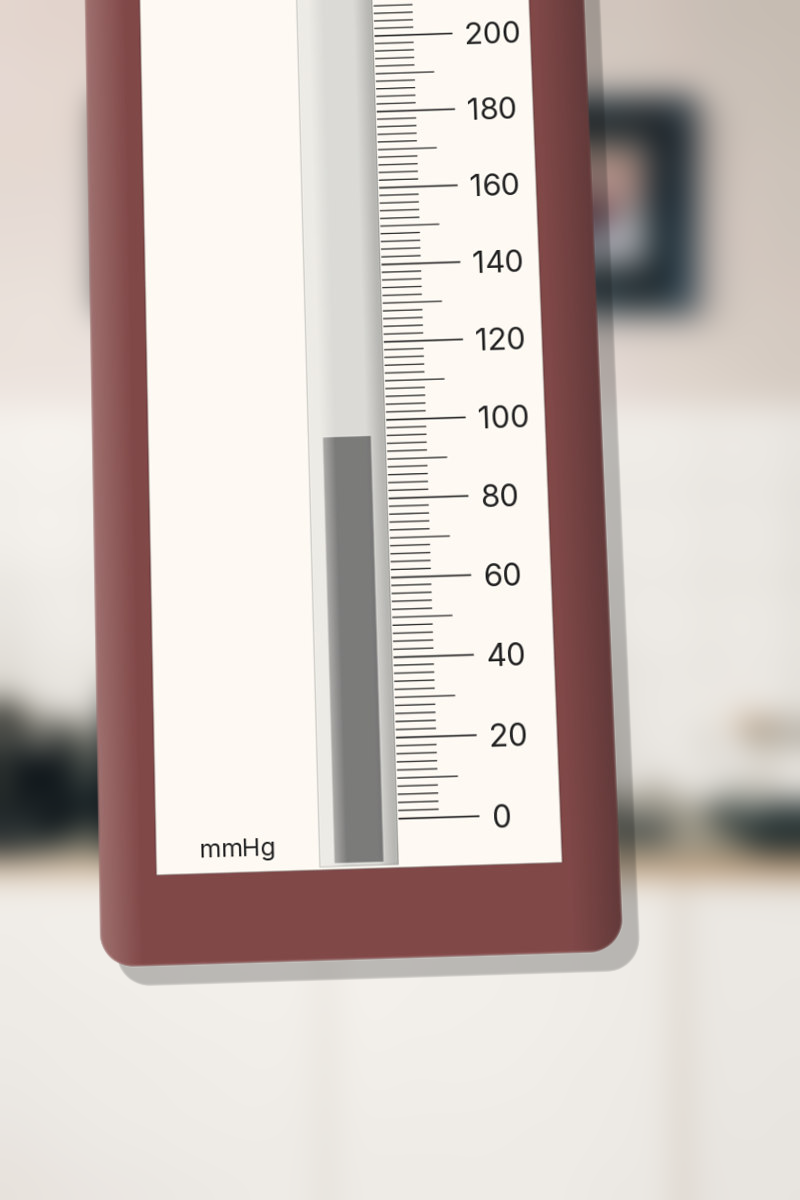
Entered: mmHg 96
